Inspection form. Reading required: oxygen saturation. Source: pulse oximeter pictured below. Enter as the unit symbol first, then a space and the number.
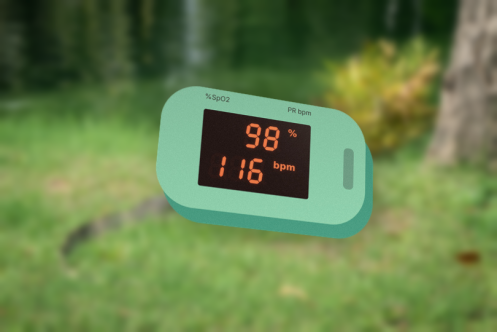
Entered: % 98
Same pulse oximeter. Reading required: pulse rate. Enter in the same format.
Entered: bpm 116
